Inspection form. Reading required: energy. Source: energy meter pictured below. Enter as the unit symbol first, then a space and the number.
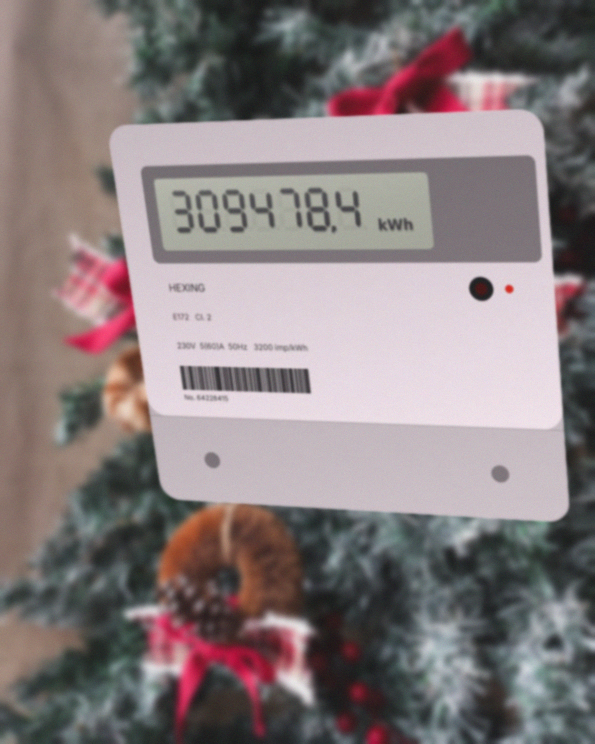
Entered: kWh 309478.4
